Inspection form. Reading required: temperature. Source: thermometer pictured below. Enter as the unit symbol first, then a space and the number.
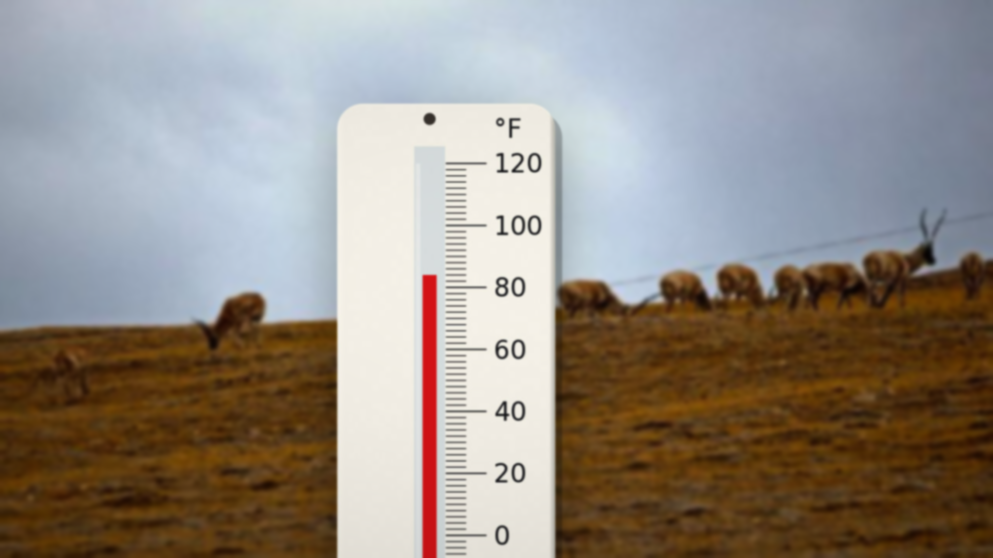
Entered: °F 84
